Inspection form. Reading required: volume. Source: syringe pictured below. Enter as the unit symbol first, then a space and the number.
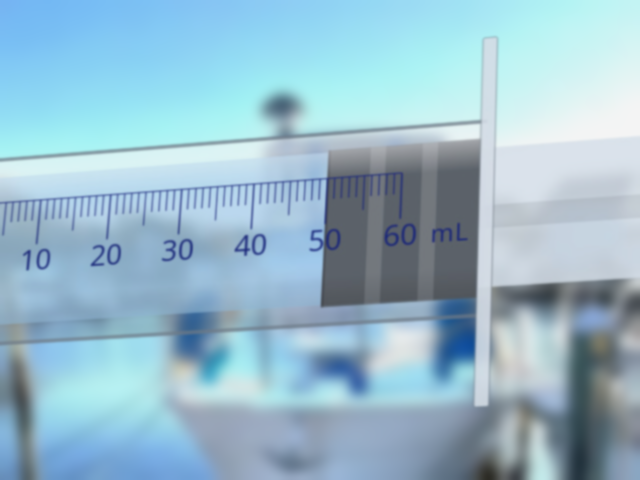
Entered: mL 50
